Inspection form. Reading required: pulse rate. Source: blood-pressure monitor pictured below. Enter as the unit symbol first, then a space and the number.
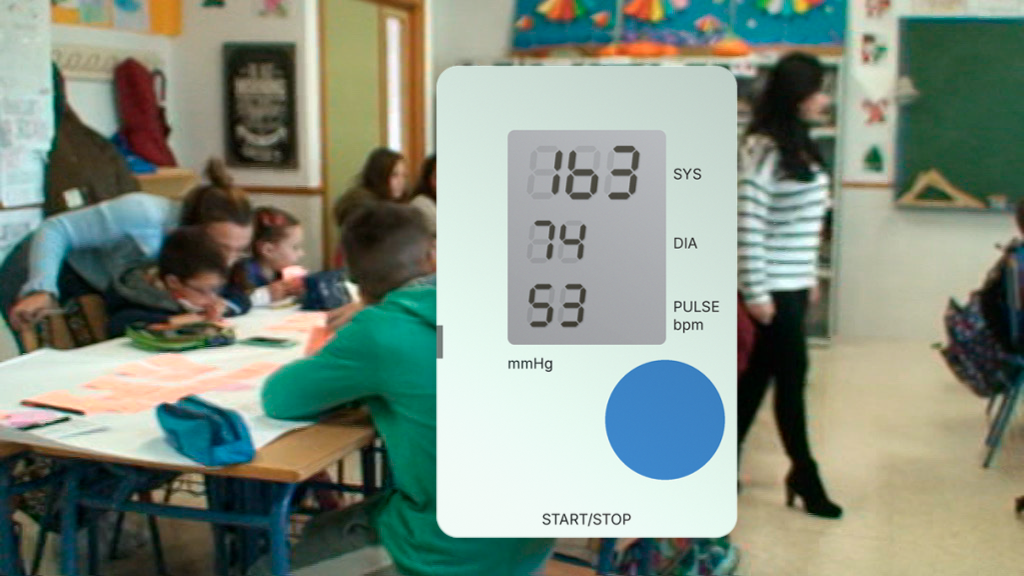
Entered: bpm 53
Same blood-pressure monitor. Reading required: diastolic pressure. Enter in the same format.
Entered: mmHg 74
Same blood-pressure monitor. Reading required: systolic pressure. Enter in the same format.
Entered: mmHg 163
